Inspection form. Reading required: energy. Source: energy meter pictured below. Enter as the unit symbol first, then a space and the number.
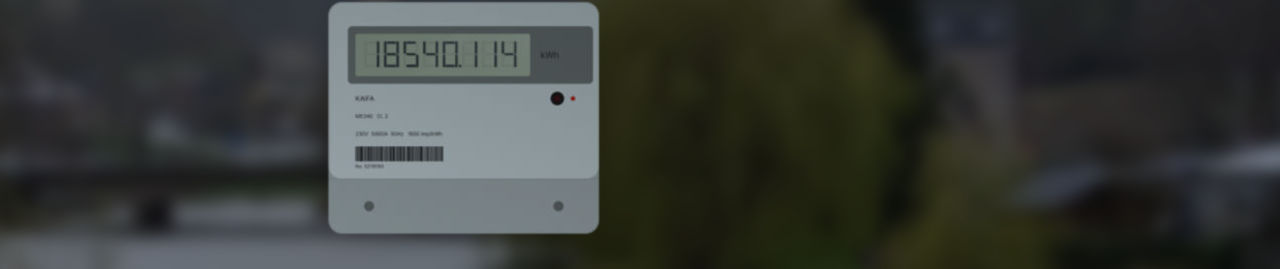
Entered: kWh 18540.114
